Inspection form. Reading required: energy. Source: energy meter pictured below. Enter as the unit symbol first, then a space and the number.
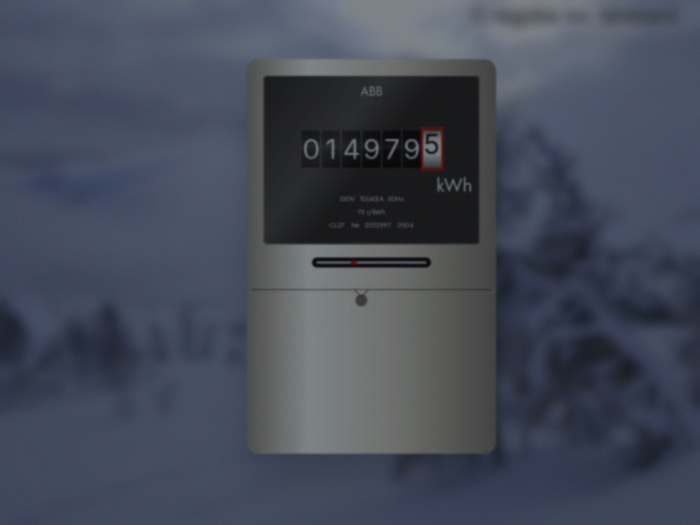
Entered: kWh 14979.5
